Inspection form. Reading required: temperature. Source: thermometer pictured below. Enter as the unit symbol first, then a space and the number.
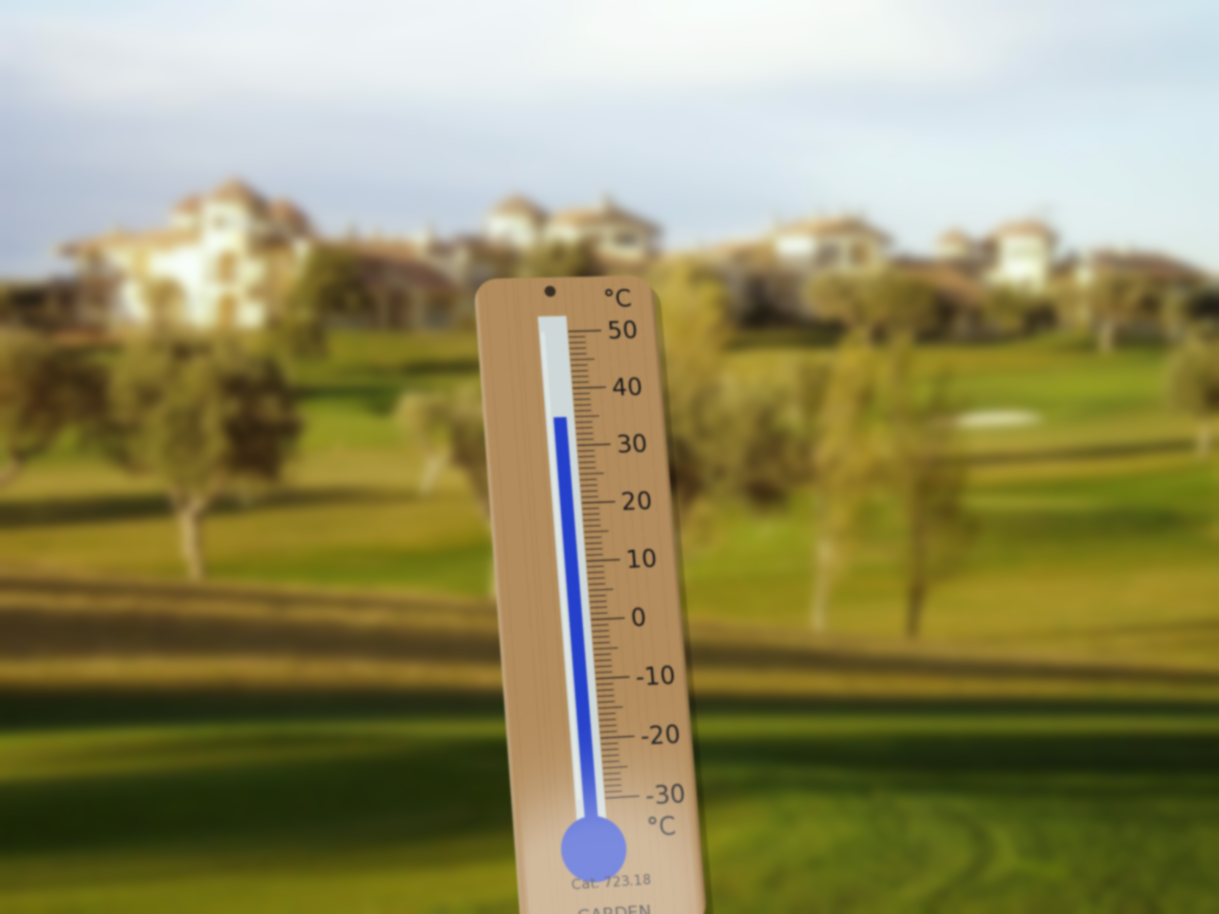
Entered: °C 35
